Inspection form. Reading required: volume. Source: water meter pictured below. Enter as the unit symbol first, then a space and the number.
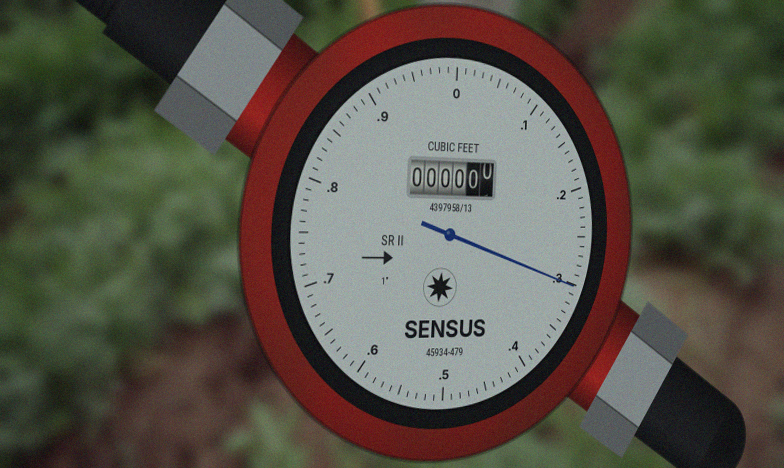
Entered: ft³ 0.30
